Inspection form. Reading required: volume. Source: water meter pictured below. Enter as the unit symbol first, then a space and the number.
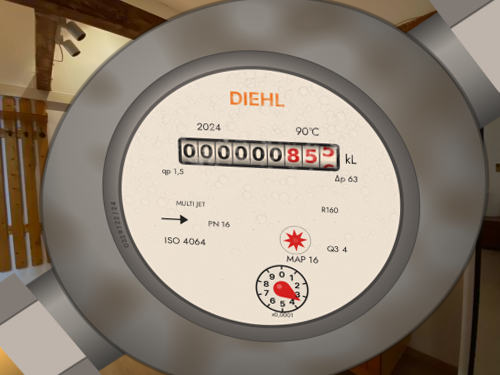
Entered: kL 0.8553
